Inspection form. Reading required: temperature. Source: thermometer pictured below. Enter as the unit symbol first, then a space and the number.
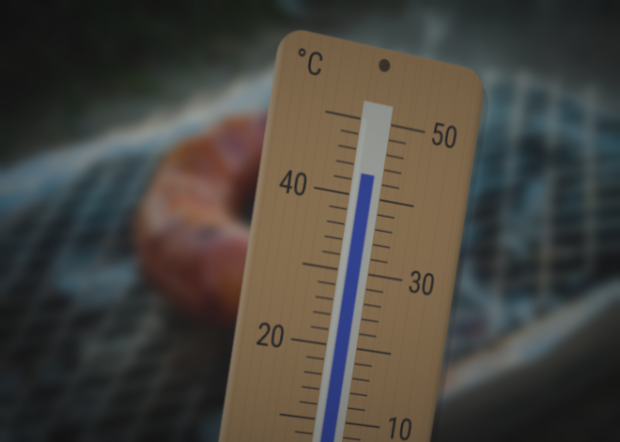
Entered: °C 43
